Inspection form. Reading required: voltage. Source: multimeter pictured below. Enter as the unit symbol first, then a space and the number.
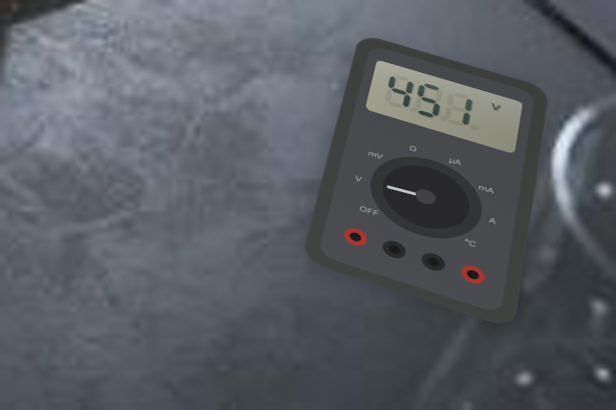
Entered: V 451
